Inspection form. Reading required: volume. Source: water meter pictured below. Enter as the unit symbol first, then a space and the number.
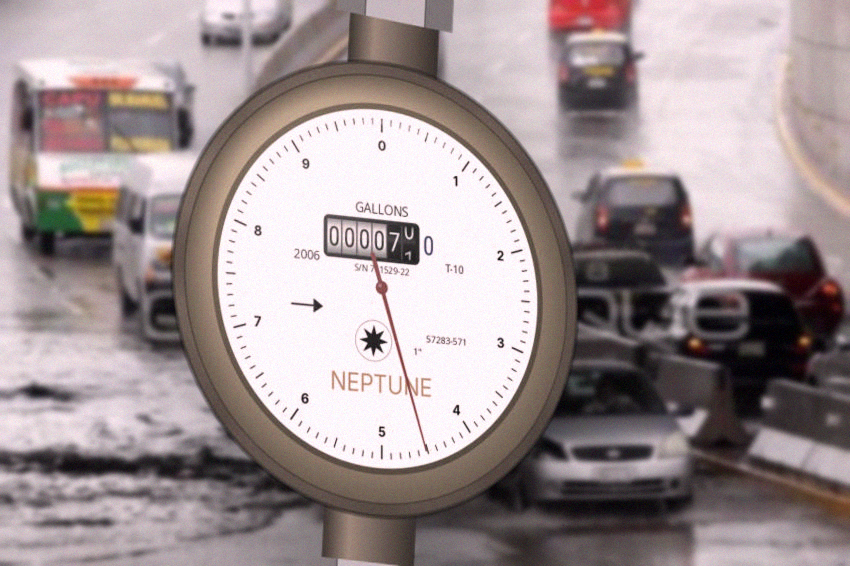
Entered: gal 704.5
